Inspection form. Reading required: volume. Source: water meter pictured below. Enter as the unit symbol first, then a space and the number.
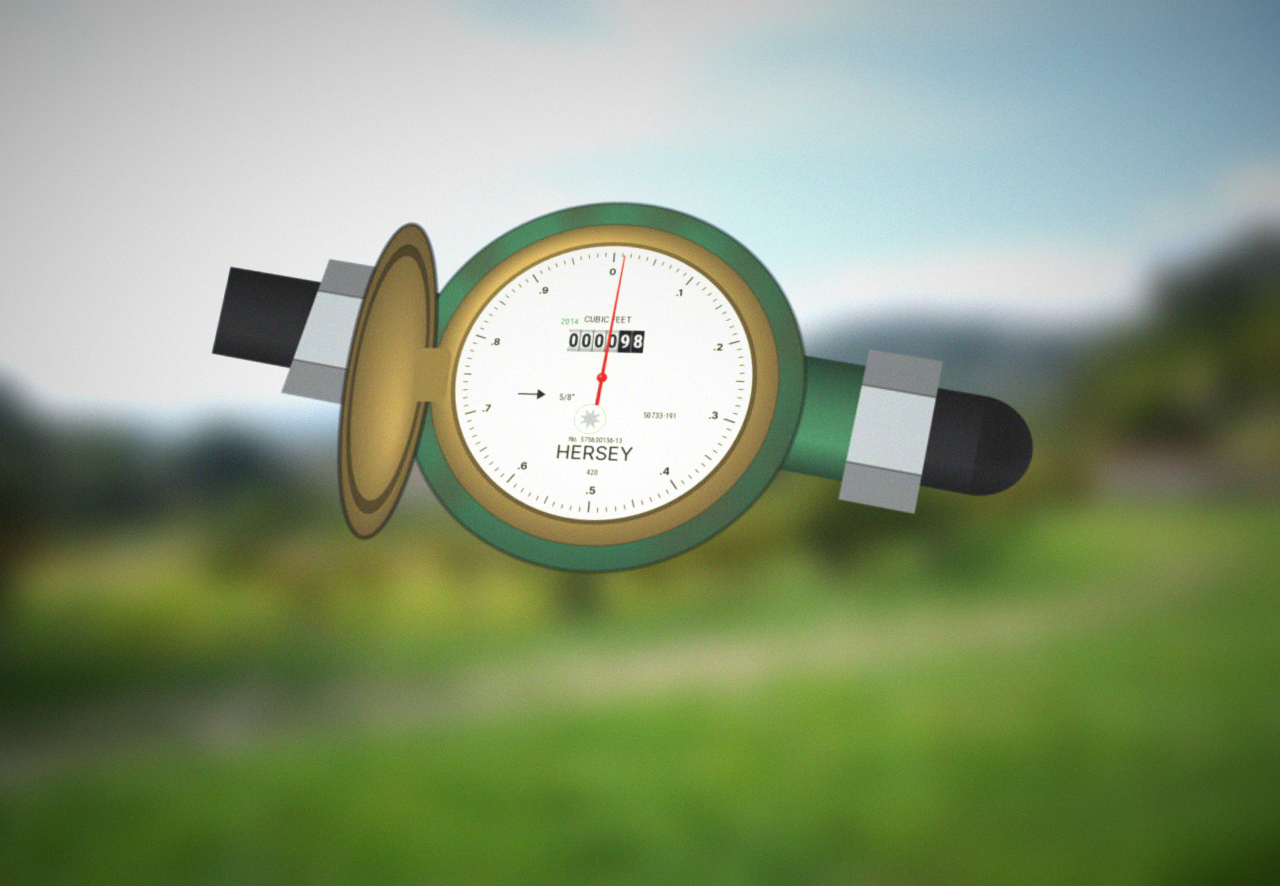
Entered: ft³ 98.01
